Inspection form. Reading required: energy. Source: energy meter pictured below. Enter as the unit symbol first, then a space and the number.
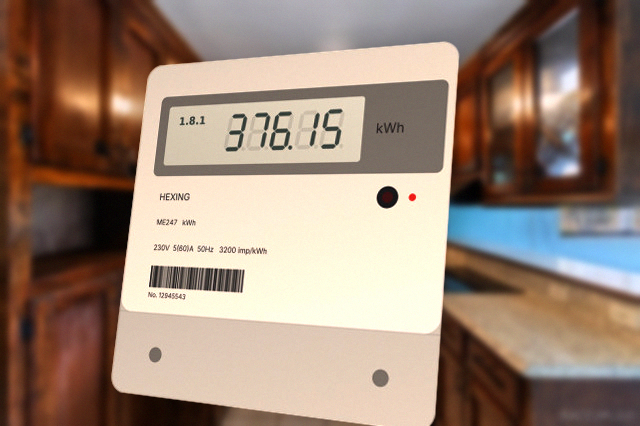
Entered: kWh 376.15
